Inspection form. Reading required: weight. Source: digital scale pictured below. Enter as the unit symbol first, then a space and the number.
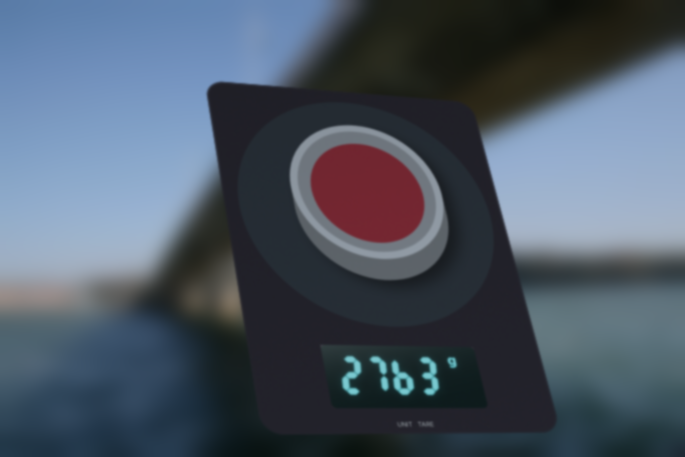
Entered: g 2763
